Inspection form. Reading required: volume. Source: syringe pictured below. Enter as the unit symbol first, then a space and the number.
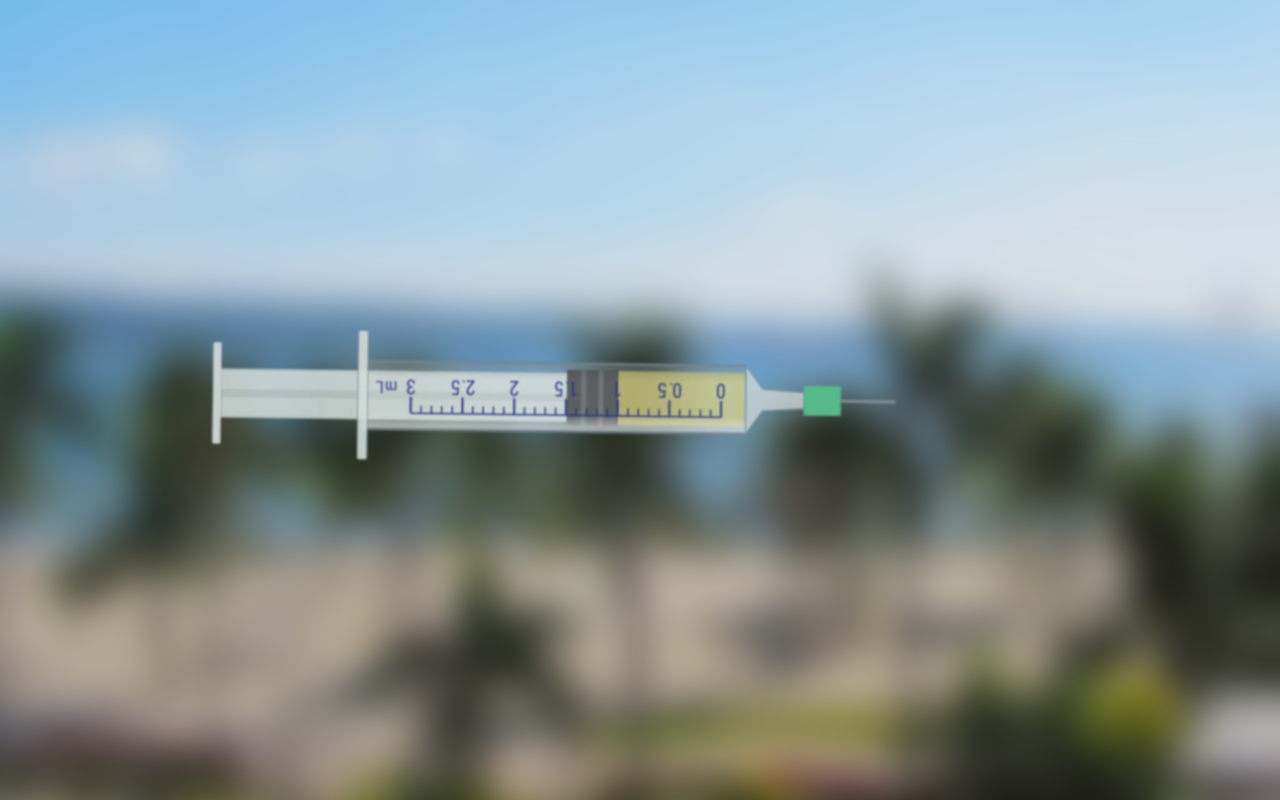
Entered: mL 1
